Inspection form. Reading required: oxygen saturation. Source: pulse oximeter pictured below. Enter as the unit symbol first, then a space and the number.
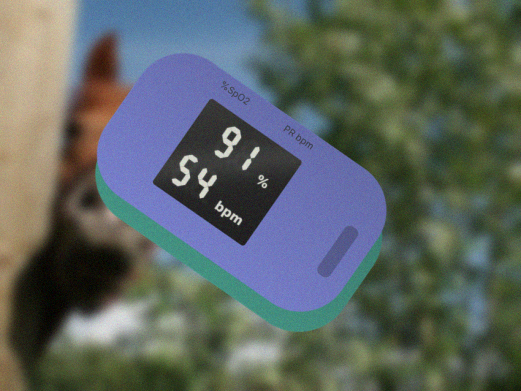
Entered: % 91
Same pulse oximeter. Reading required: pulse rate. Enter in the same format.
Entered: bpm 54
